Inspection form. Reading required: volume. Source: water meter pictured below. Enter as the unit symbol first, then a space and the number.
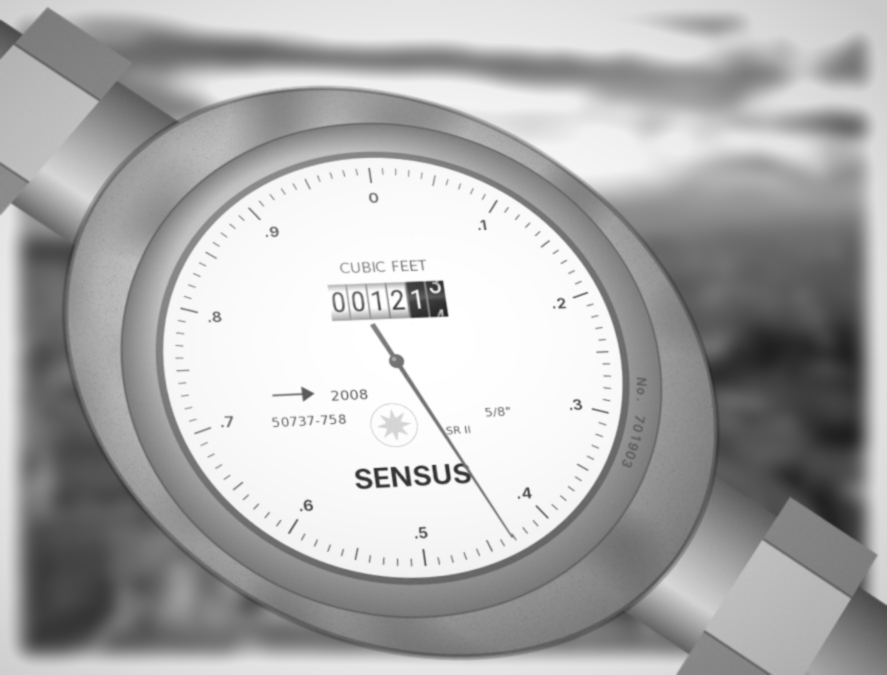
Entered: ft³ 1213.43
